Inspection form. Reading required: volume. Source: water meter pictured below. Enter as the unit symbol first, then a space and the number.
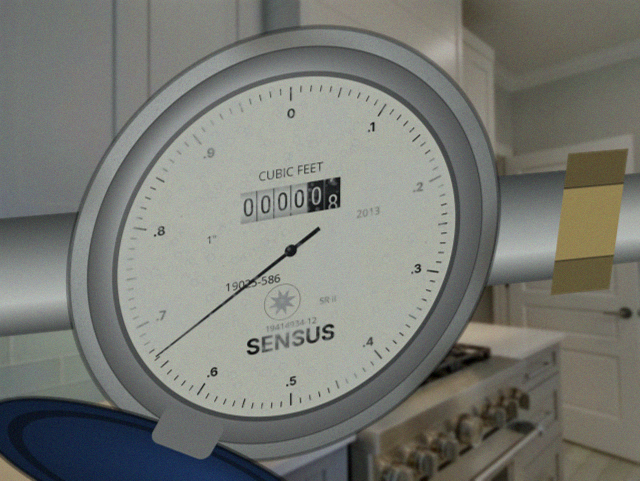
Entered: ft³ 7.66
